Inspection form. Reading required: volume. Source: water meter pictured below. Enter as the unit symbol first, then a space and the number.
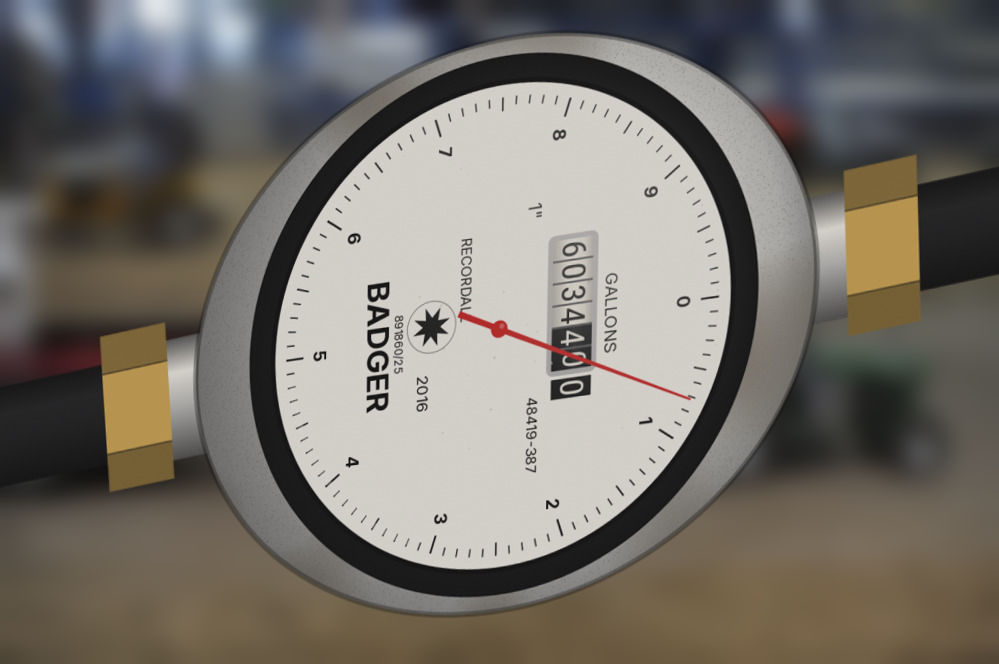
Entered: gal 6034400.7
